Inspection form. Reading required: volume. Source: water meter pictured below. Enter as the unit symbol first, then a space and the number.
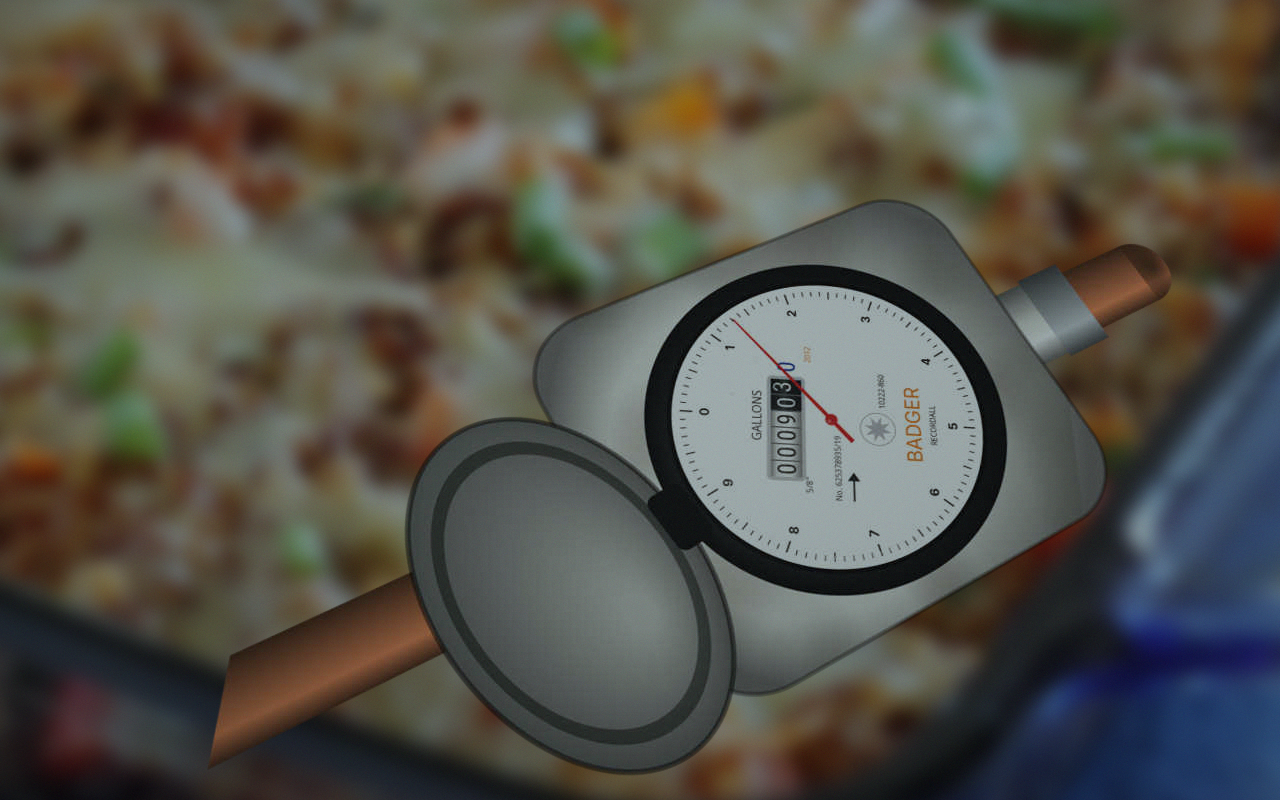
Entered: gal 9031.3
